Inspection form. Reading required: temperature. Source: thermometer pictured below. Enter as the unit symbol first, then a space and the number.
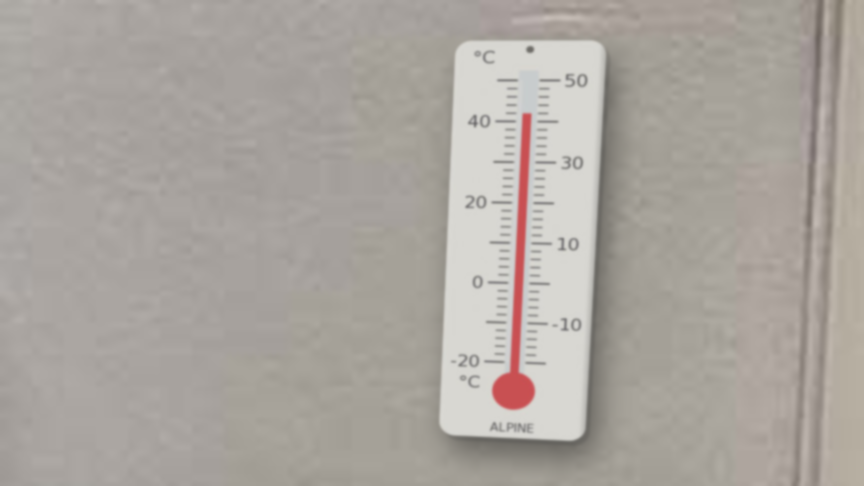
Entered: °C 42
